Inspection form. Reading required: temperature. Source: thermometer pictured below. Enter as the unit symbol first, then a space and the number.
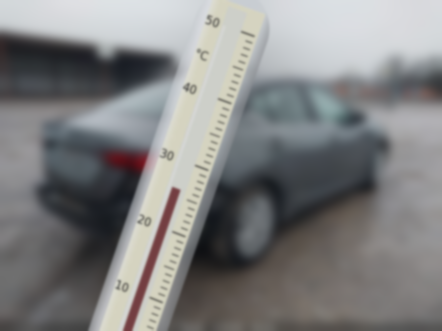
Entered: °C 26
